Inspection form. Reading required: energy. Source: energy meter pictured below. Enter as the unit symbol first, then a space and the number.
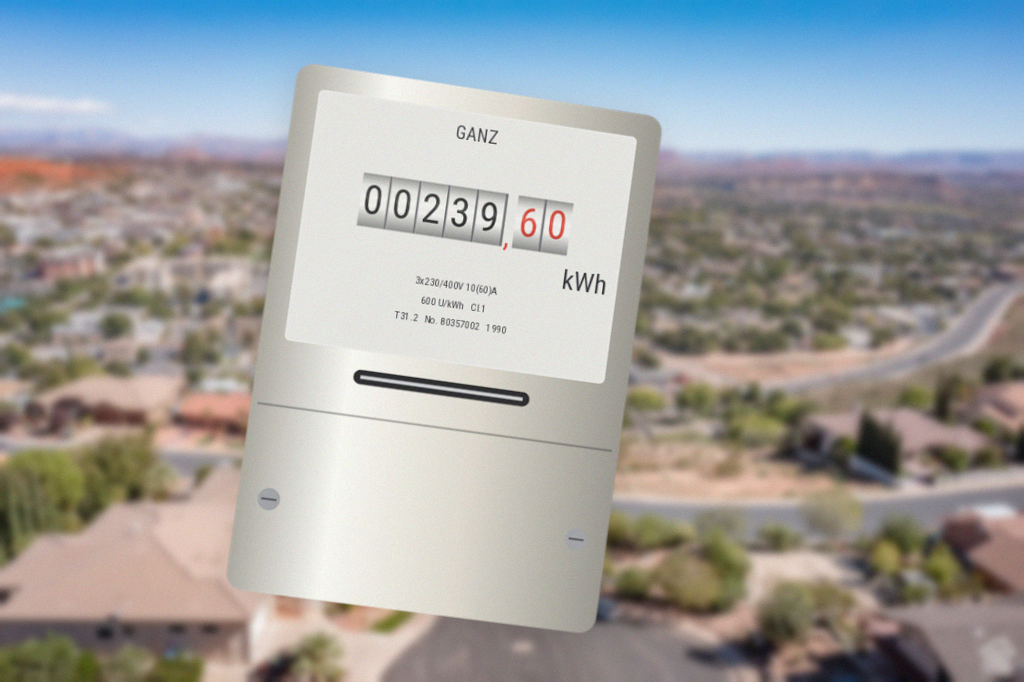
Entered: kWh 239.60
